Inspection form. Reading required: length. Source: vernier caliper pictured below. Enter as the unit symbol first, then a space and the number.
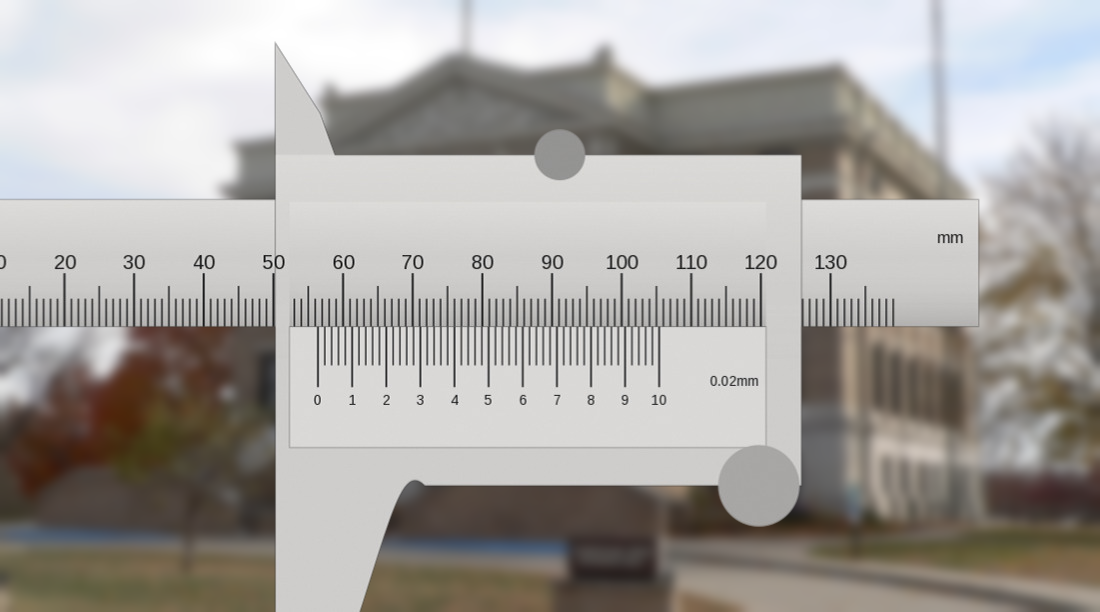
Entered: mm 56.4
